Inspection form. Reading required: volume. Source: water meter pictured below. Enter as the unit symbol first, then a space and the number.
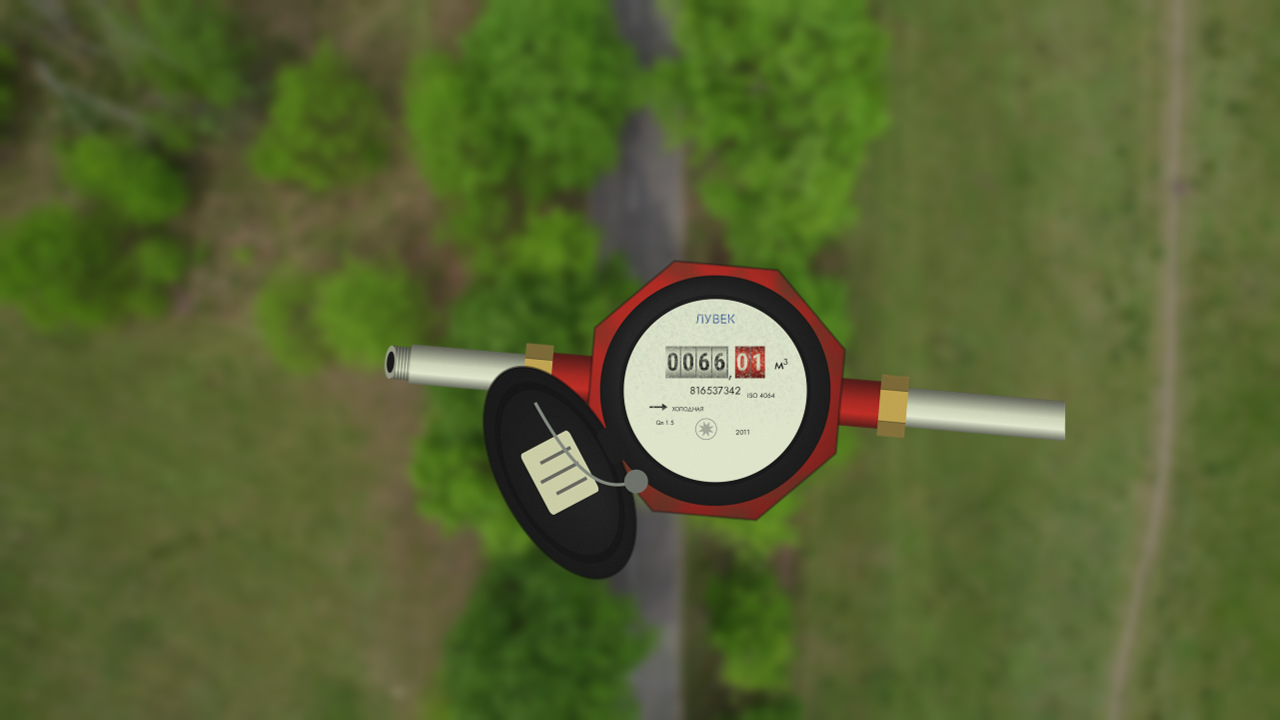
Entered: m³ 66.01
